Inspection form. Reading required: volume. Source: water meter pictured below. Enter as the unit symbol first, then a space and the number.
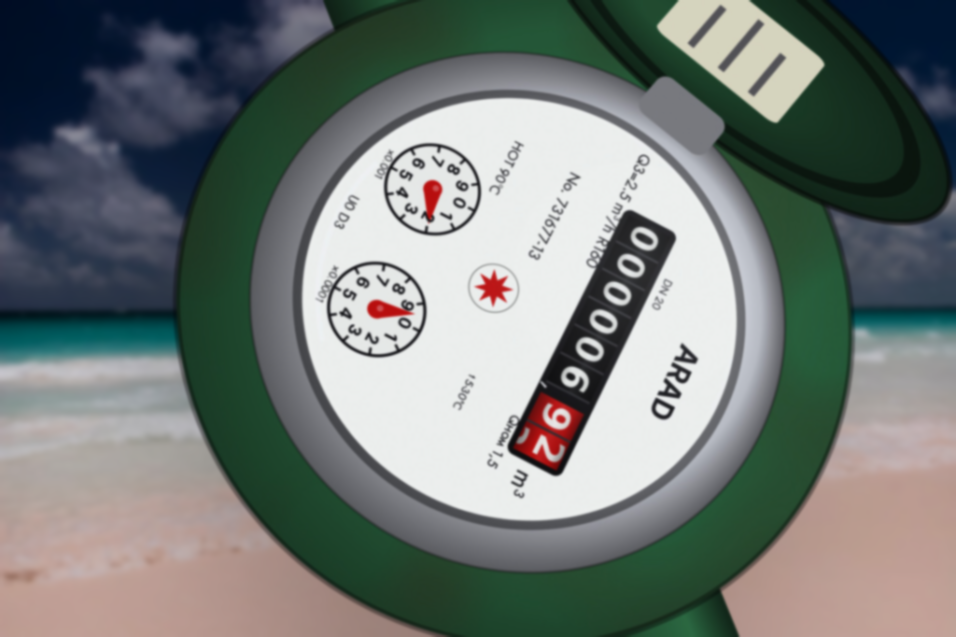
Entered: m³ 6.9219
